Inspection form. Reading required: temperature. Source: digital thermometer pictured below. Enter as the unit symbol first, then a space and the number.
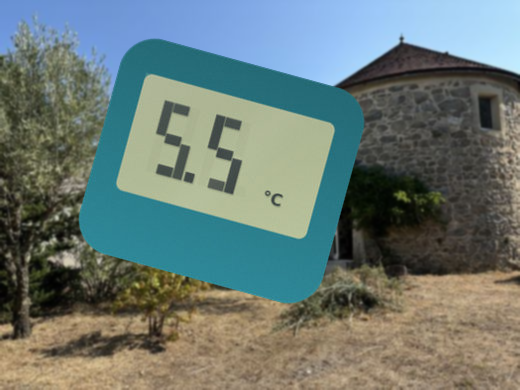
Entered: °C 5.5
